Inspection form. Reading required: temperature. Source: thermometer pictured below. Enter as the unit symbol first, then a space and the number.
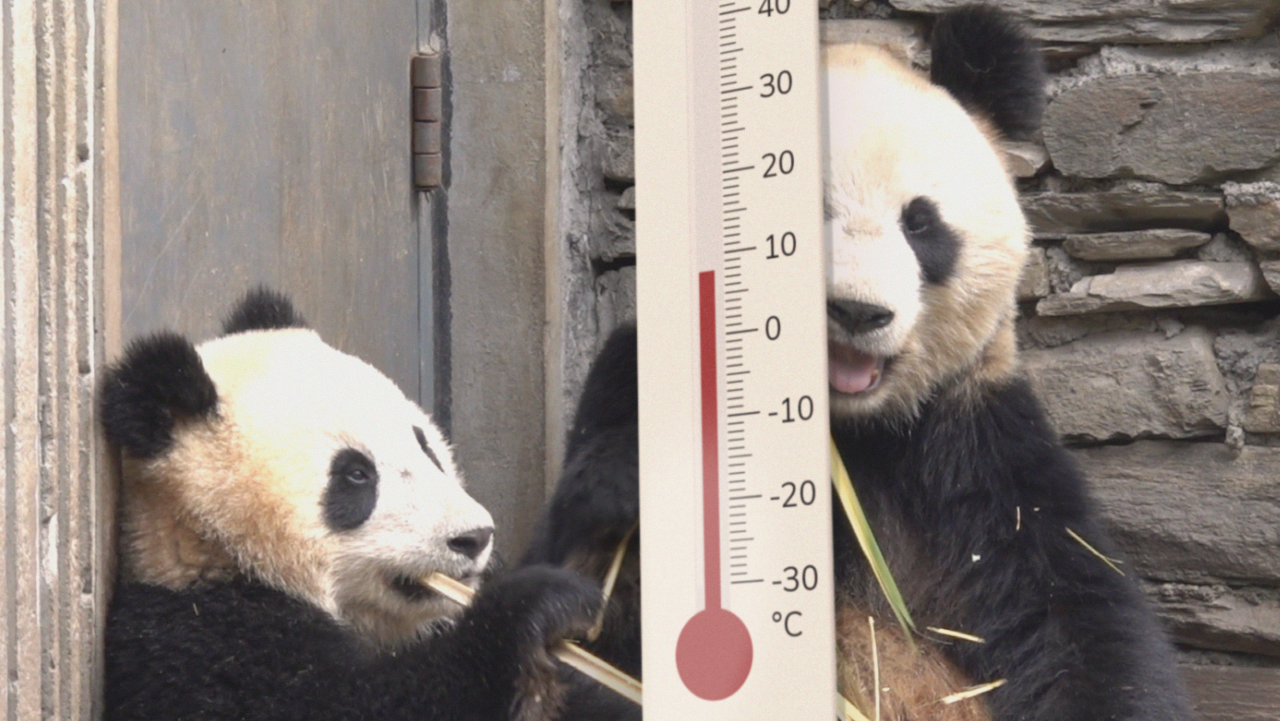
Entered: °C 8
